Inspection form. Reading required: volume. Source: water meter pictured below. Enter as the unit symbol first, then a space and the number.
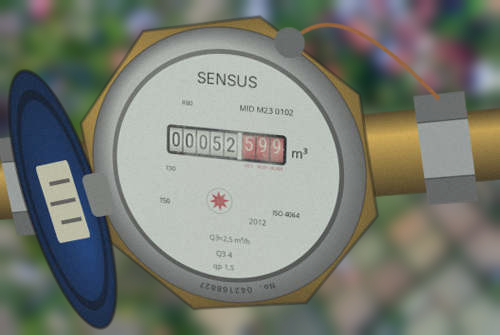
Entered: m³ 52.599
